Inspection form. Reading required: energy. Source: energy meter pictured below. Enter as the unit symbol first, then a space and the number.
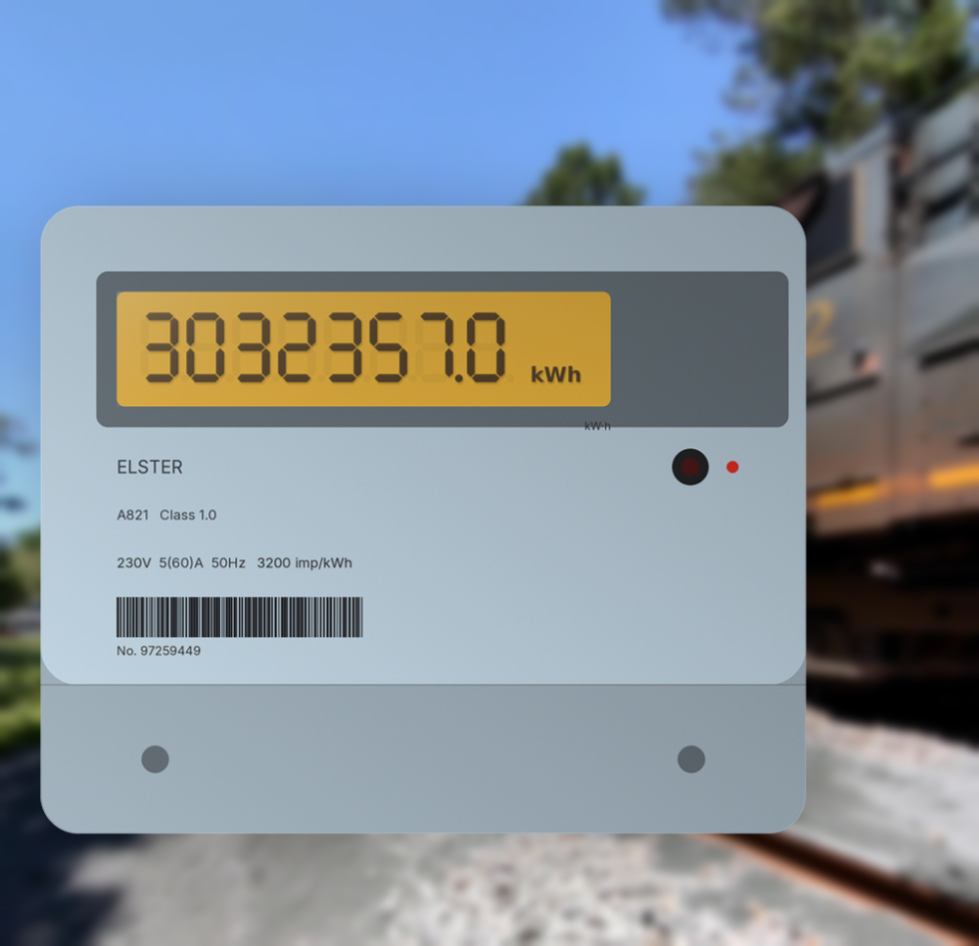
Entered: kWh 3032357.0
